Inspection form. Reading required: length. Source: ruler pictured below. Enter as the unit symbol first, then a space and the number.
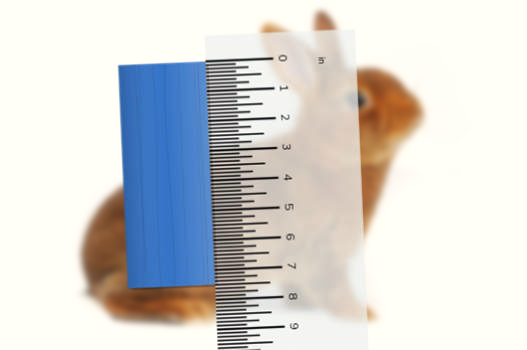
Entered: in 7.5
